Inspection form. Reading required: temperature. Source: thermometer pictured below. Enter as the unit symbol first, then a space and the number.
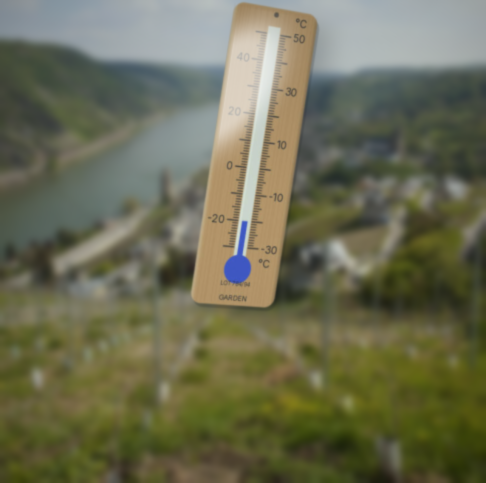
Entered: °C -20
